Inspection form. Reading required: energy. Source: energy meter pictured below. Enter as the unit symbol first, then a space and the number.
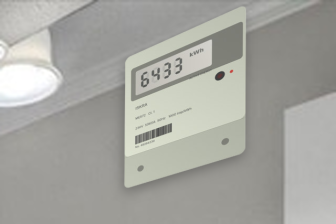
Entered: kWh 6433
